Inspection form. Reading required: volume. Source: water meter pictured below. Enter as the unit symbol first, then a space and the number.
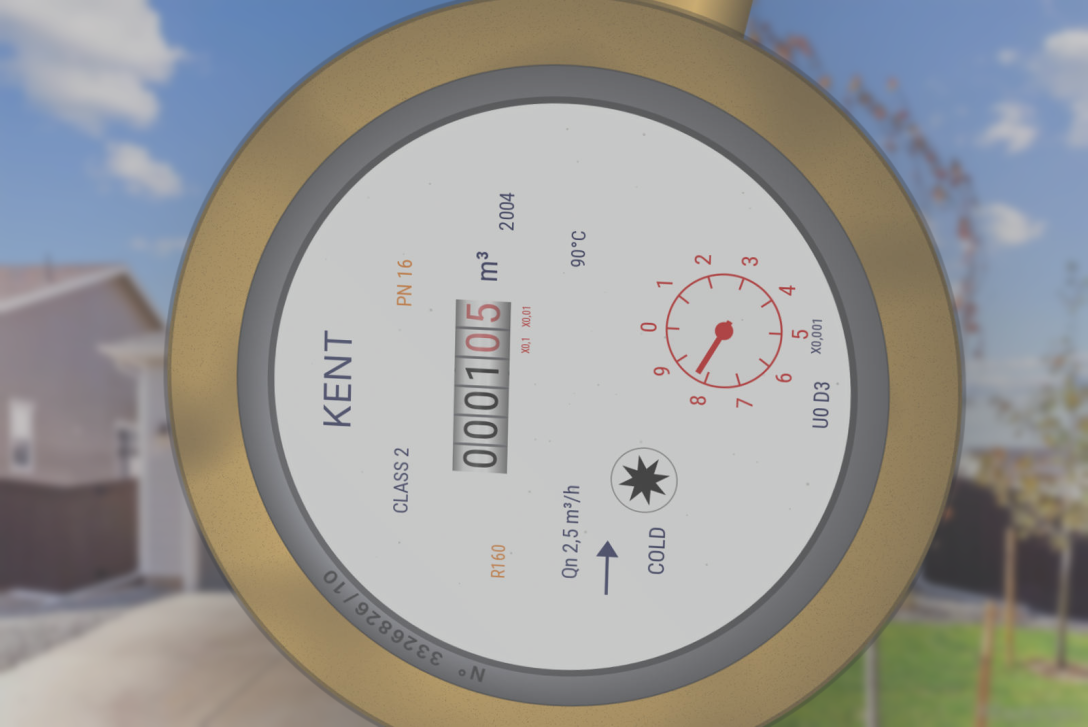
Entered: m³ 1.058
